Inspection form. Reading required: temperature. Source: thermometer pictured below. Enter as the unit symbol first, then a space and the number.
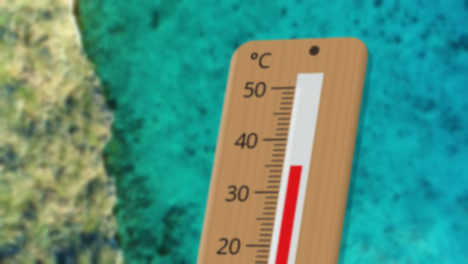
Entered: °C 35
